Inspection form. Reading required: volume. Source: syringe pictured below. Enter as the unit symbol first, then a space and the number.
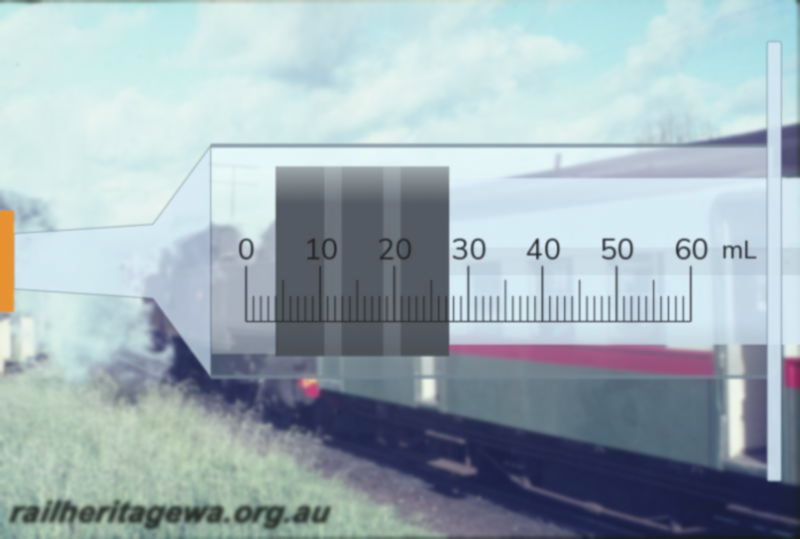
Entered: mL 4
